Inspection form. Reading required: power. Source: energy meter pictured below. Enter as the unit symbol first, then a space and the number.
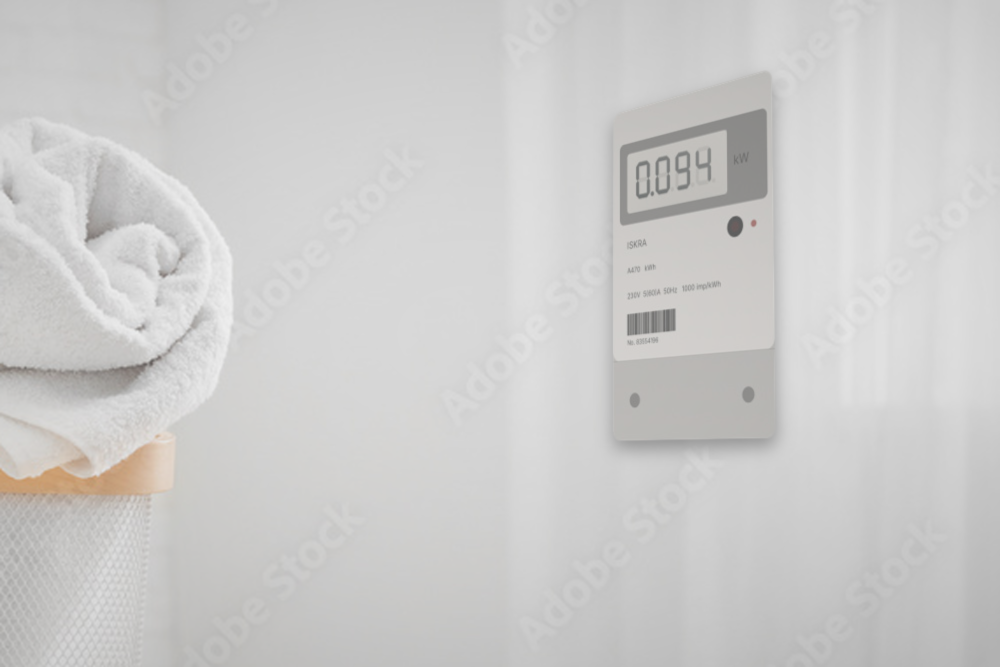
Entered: kW 0.094
